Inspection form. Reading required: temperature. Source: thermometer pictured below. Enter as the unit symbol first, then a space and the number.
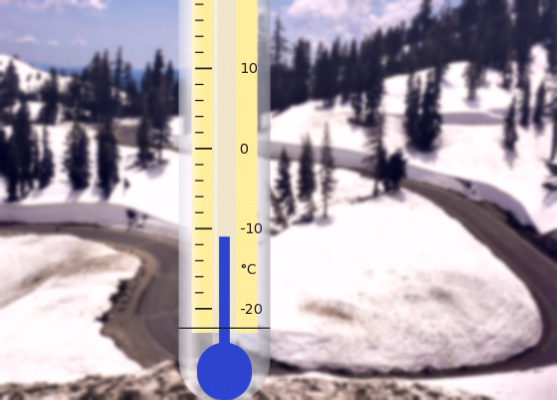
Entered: °C -11
